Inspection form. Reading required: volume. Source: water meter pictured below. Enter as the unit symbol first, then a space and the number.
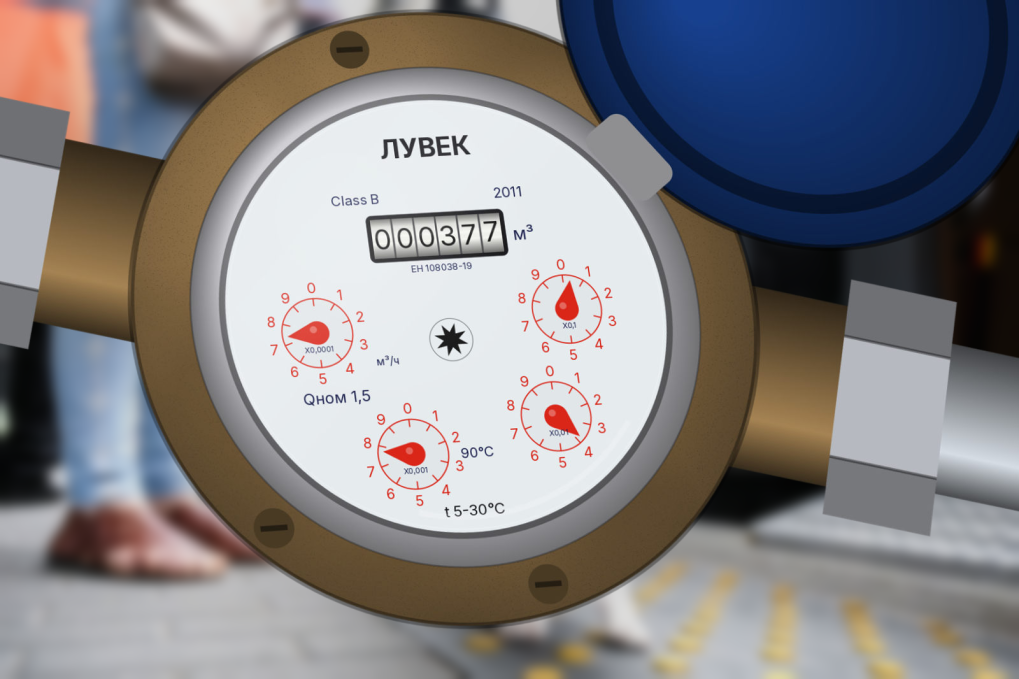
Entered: m³ 377.0377
